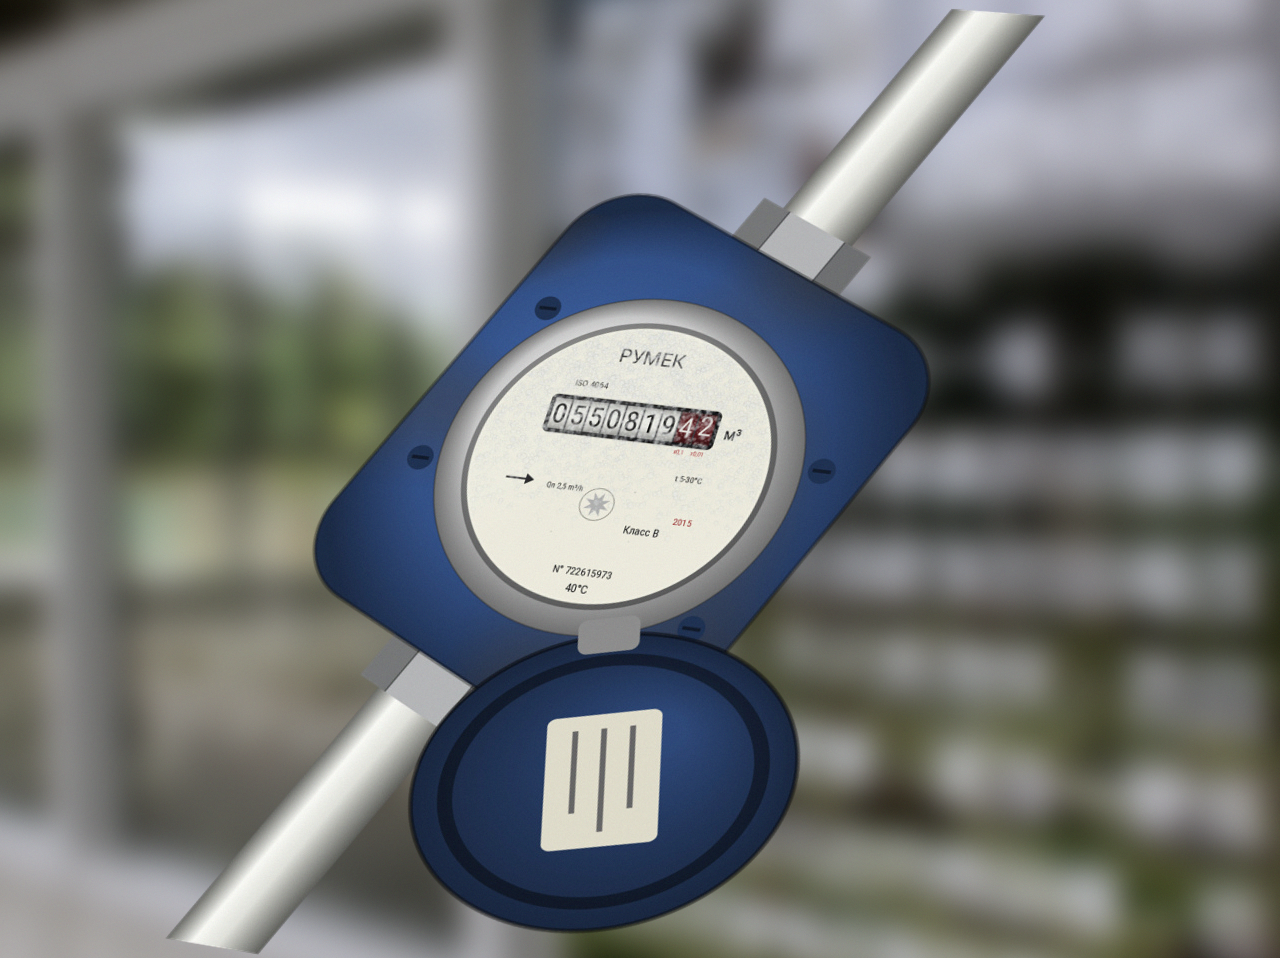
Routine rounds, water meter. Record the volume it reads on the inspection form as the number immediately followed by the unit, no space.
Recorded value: 550819.42m³
